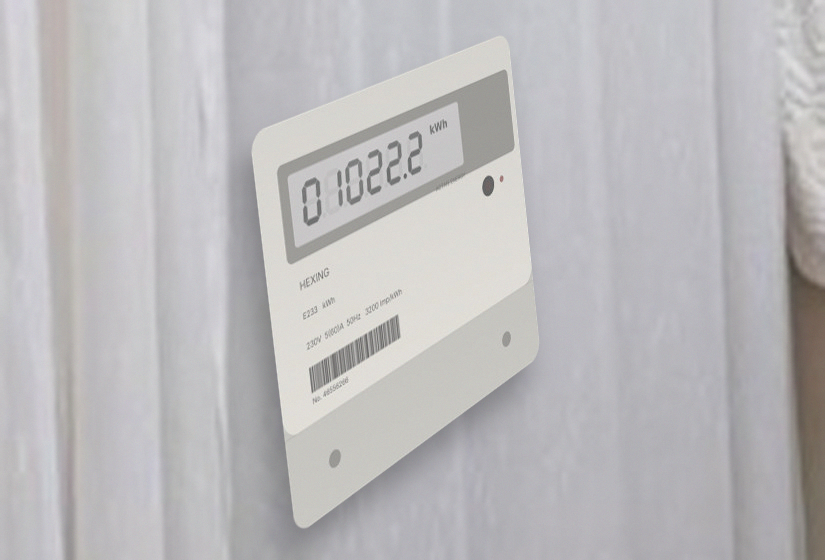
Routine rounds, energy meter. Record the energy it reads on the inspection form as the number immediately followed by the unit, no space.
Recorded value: 1022.2kWh
